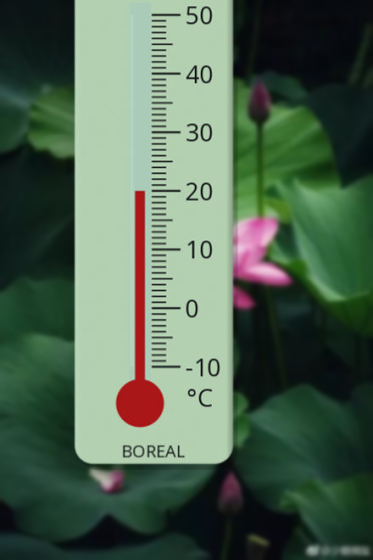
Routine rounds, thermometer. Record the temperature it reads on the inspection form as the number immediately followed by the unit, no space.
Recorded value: 20°C
